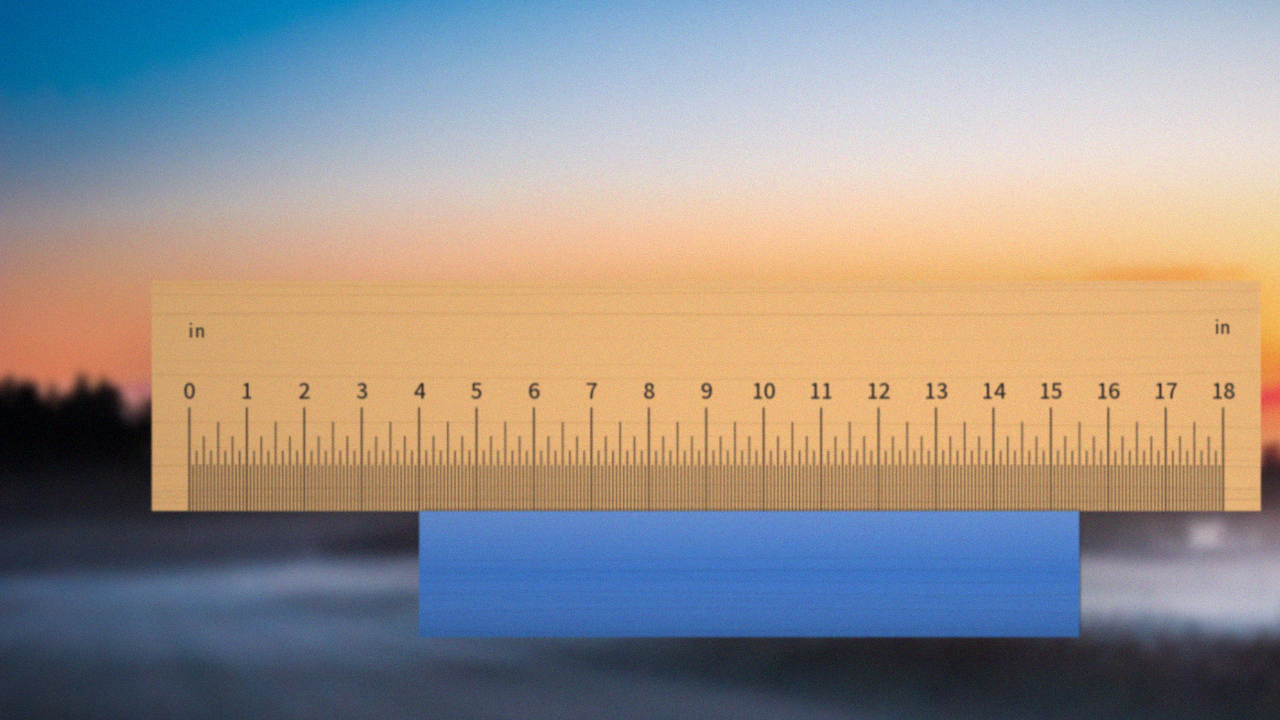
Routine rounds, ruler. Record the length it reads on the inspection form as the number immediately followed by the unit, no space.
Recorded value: 11.5in
